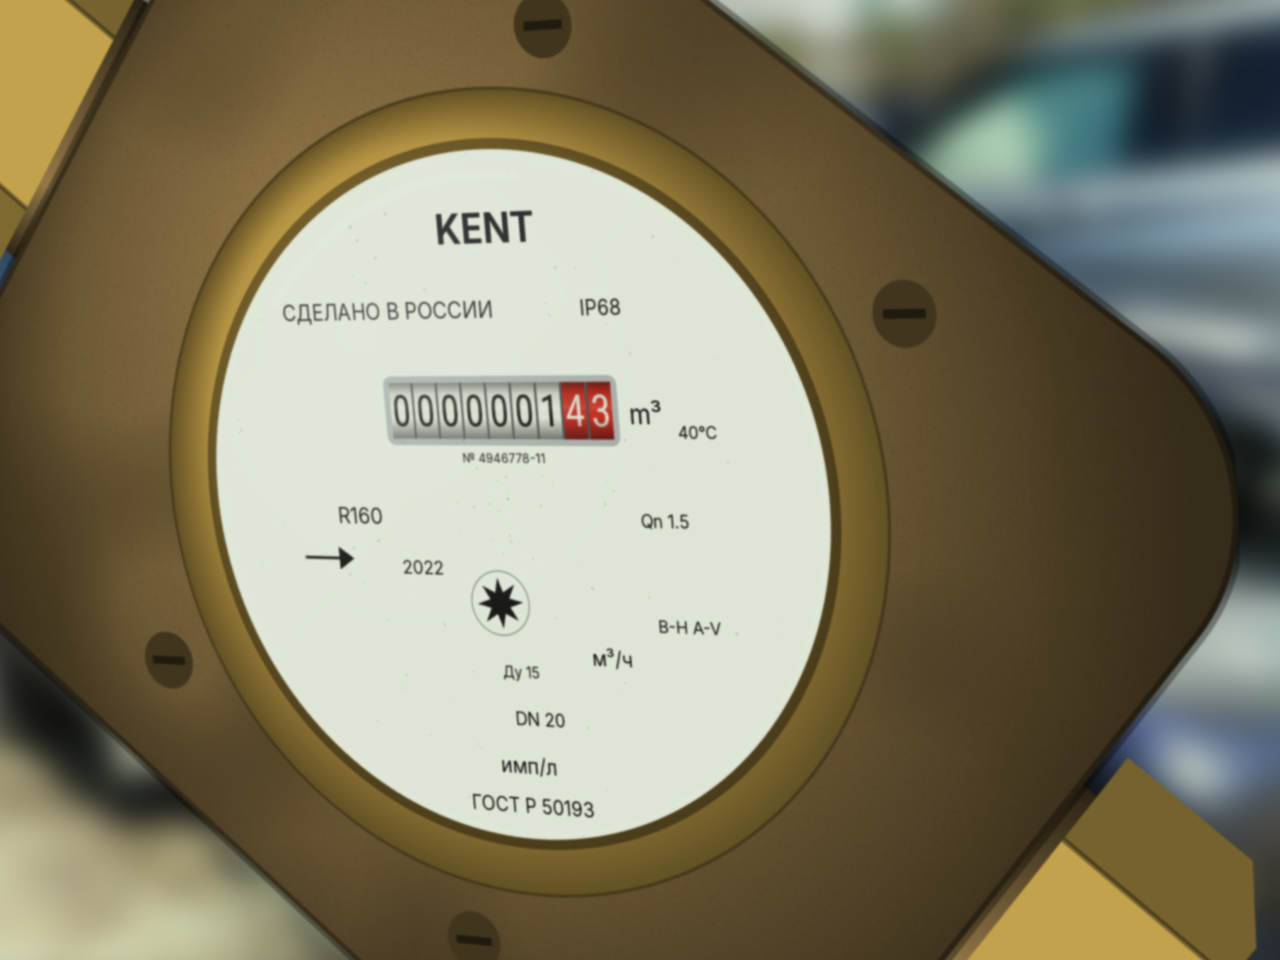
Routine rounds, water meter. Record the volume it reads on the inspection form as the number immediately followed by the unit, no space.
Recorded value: 1.43m³
